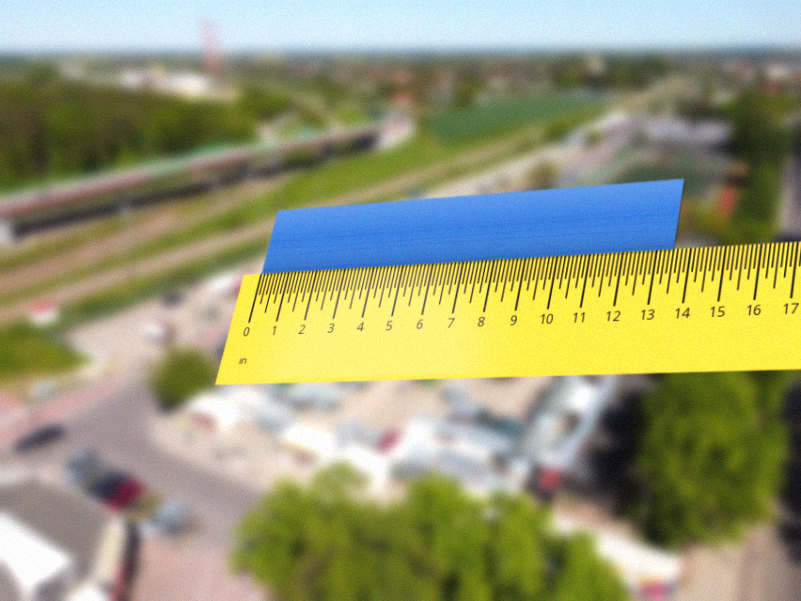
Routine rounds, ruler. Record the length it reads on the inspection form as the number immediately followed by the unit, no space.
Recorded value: 13.5in
